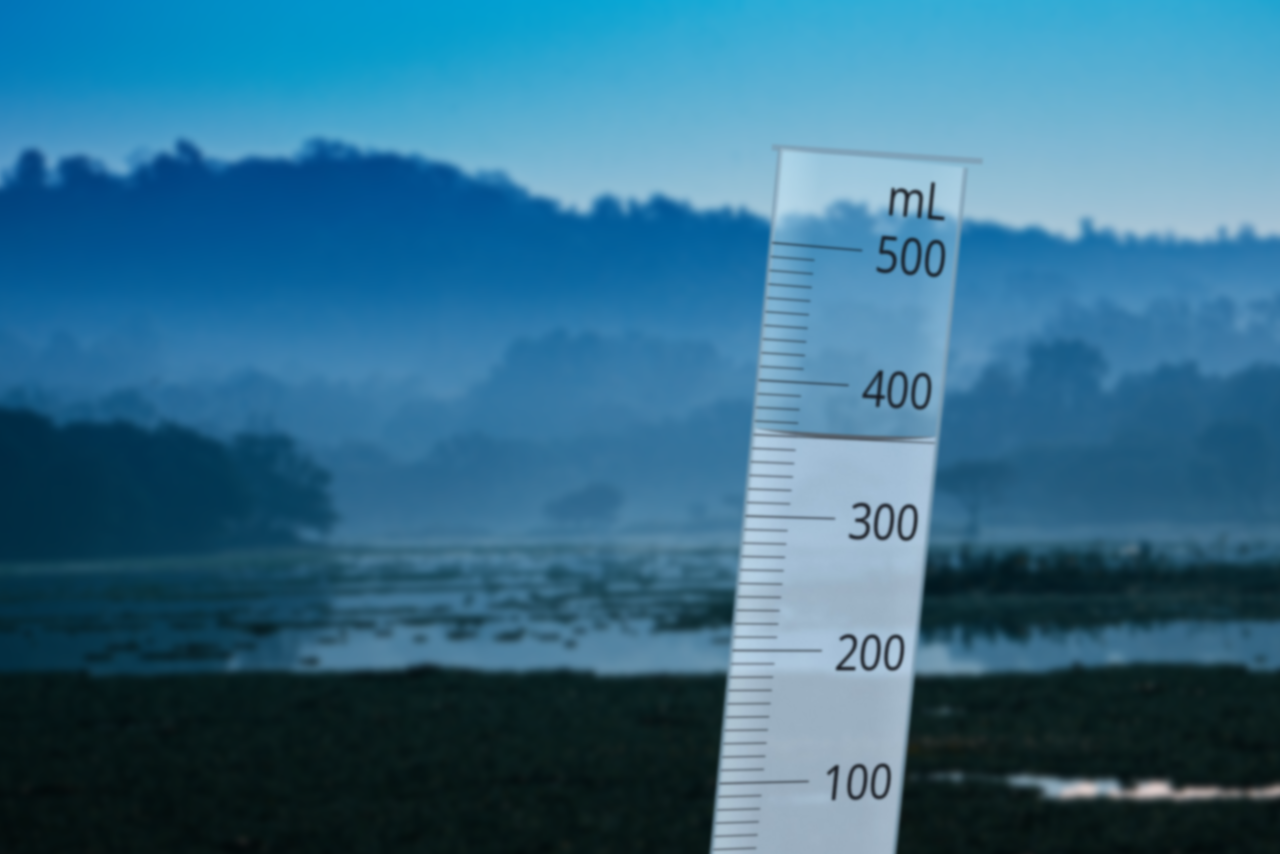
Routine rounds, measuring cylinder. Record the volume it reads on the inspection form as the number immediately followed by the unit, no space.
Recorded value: 360mL
